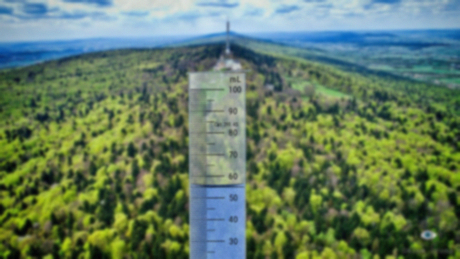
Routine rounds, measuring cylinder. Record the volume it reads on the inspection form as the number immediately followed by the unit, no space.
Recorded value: 55mL
